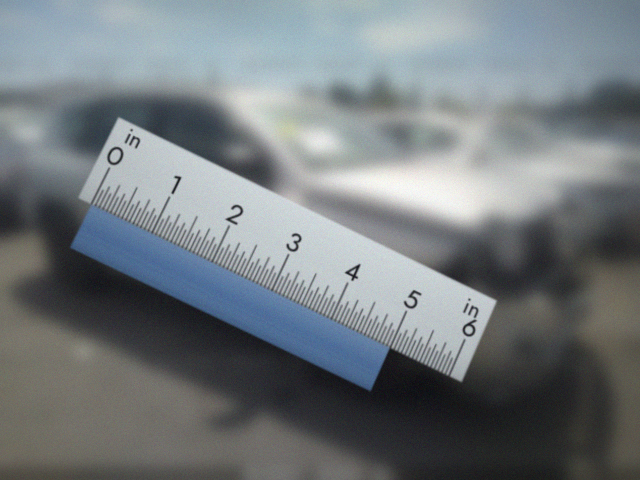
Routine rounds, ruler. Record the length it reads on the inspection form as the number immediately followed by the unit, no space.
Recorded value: 5in
